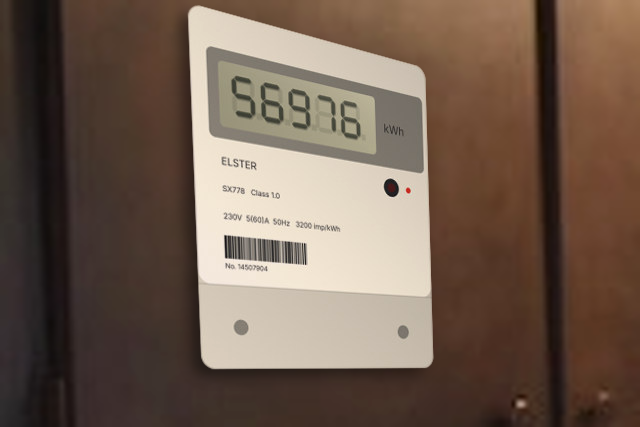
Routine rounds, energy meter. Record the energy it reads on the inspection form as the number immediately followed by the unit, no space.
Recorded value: 56976kWh
